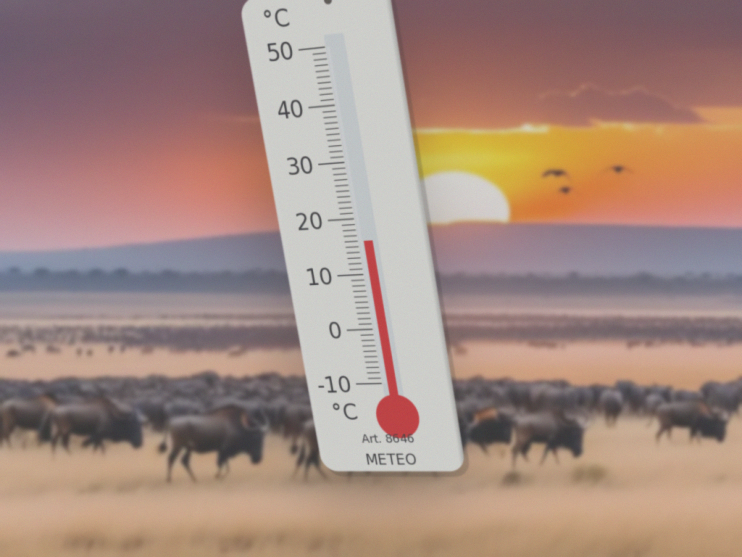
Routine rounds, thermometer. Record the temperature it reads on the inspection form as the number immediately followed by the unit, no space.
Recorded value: 16°C
